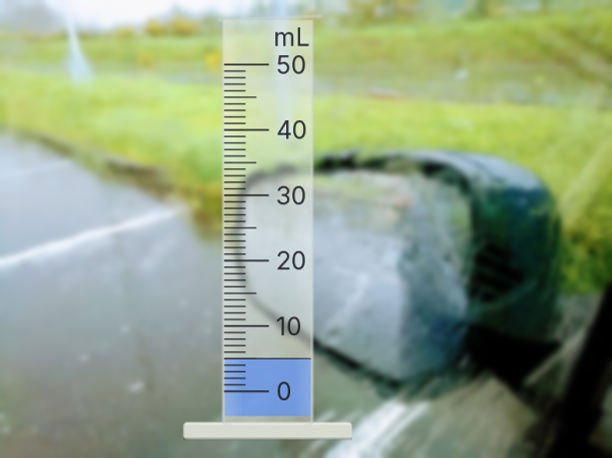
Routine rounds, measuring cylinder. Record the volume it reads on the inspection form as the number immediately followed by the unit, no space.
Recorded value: 5mL
